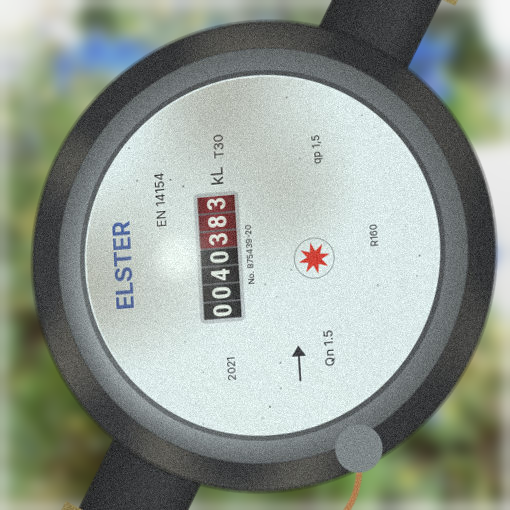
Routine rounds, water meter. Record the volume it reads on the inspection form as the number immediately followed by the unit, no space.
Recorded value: 40.383kL
